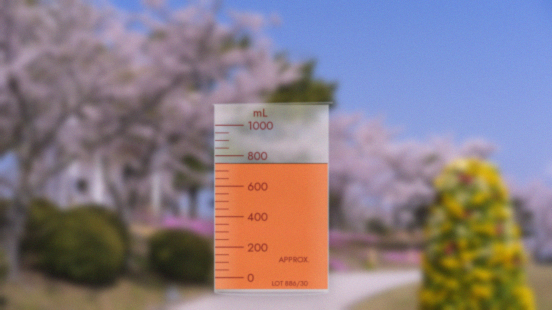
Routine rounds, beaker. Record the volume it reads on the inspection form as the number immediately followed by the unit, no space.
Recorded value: 750mL
